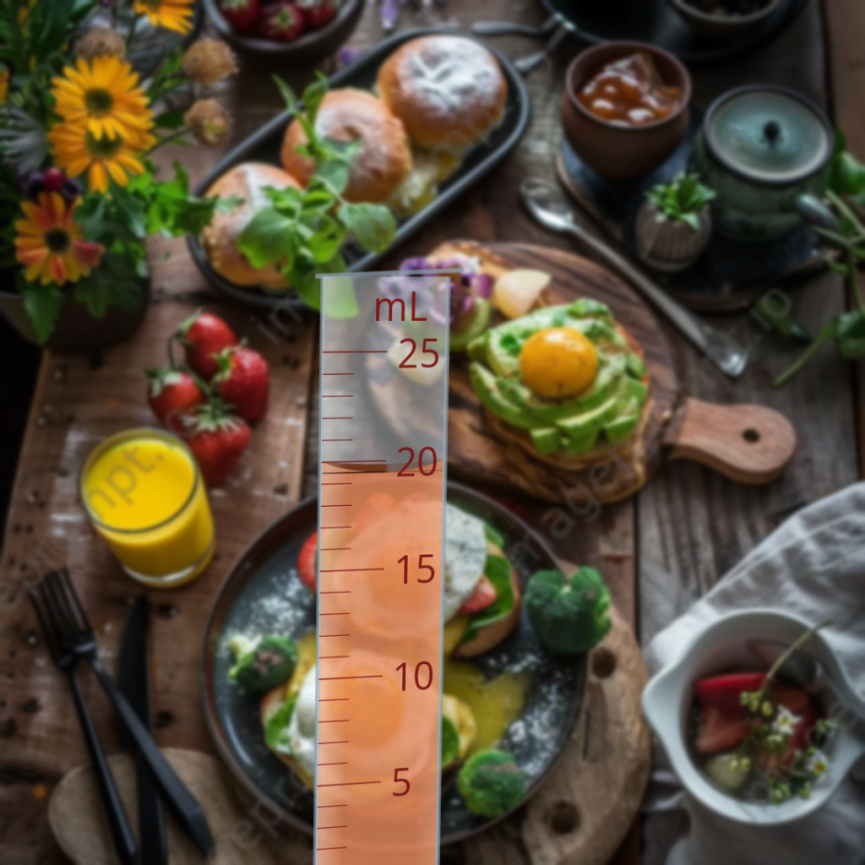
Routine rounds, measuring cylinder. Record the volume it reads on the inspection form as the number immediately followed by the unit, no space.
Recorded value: 19.5mL
